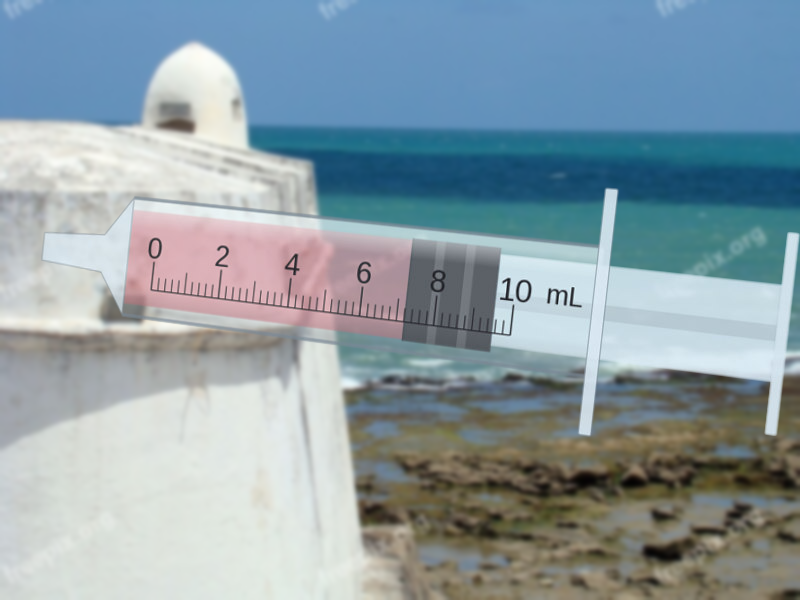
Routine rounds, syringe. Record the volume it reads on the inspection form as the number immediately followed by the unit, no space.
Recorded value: 7.2mL
